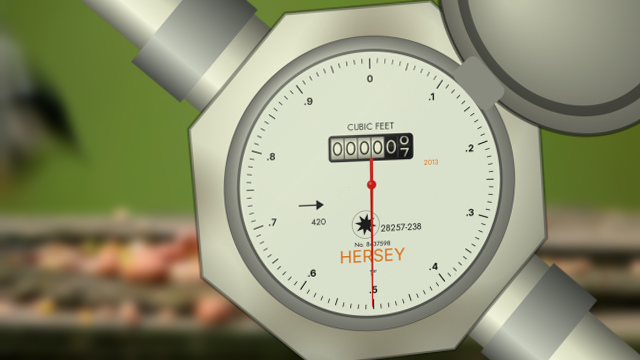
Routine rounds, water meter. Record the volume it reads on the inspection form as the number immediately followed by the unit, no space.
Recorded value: 6.50ft³
